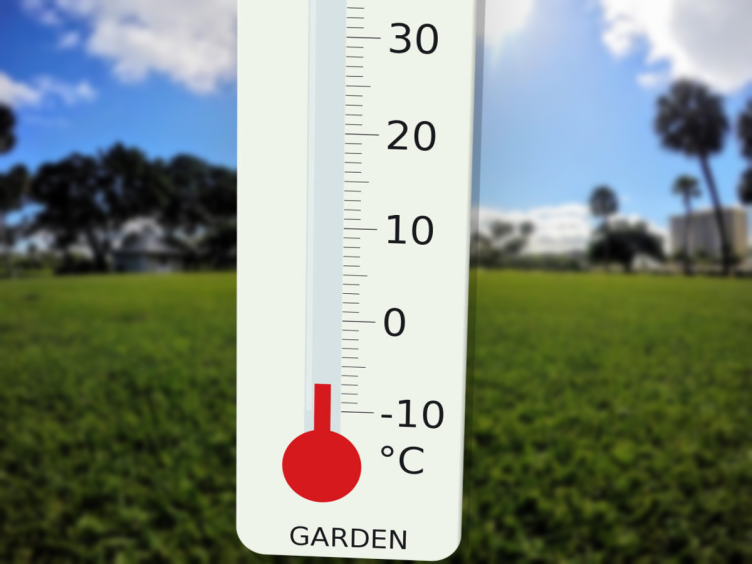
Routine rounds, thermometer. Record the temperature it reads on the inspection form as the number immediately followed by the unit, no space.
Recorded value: -7°C
